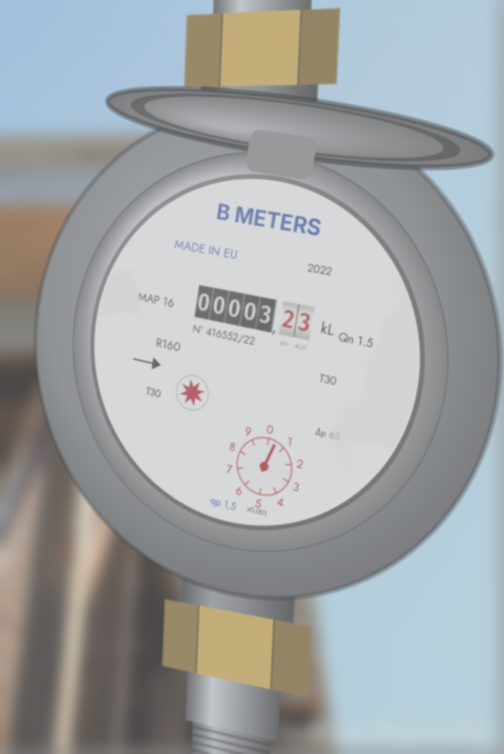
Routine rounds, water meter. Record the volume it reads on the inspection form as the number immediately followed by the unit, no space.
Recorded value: 3.230kL
